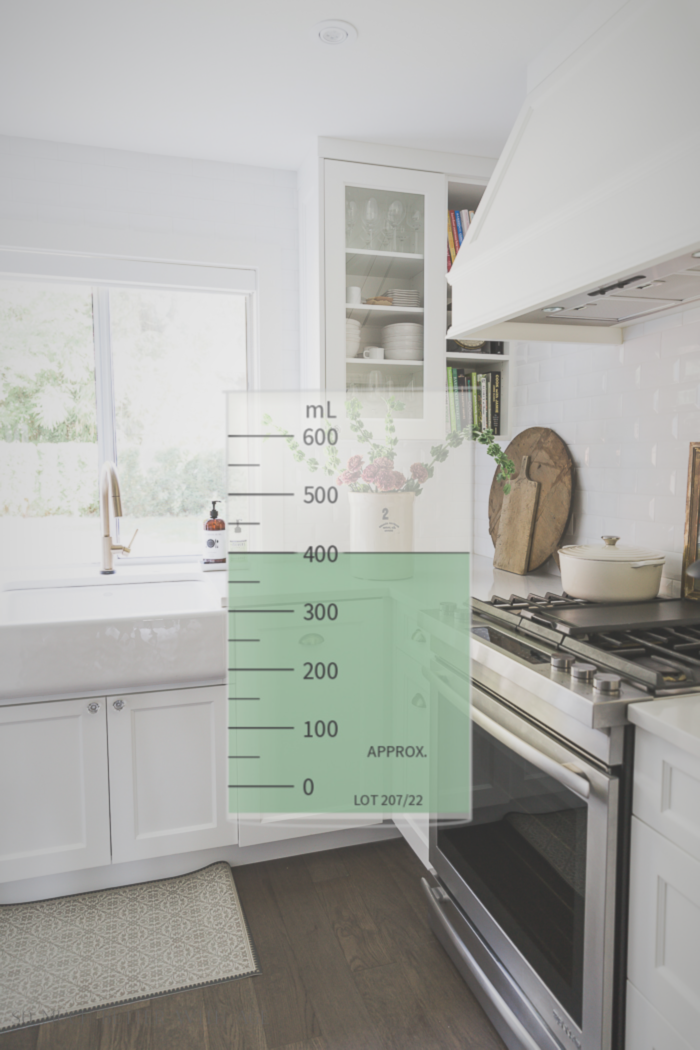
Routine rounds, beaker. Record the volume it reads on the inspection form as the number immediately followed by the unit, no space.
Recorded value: 400mL
